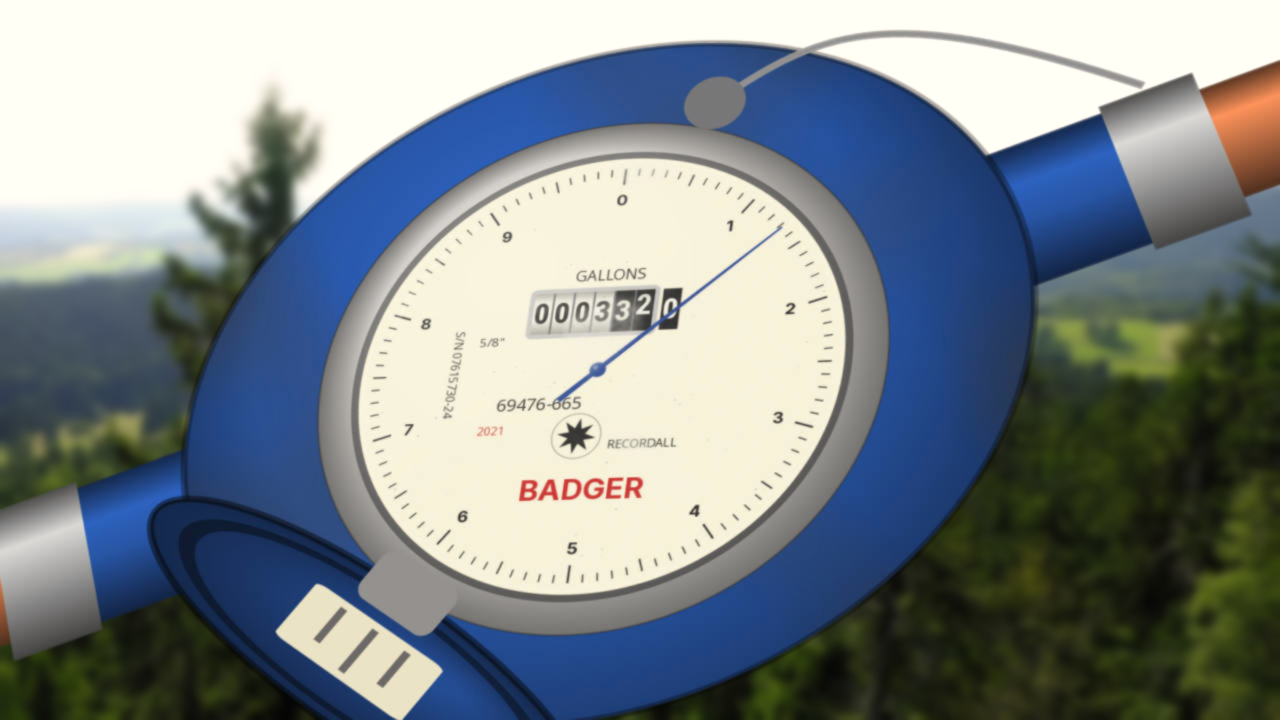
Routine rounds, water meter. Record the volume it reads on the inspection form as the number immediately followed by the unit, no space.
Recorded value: 3321.3gal
